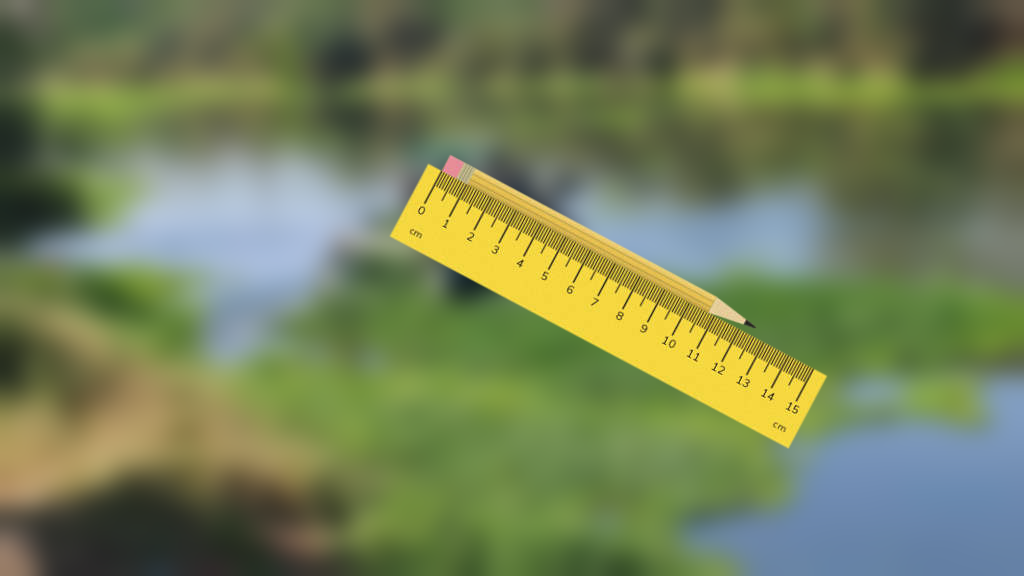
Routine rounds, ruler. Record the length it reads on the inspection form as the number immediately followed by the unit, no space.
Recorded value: 12.5cm
